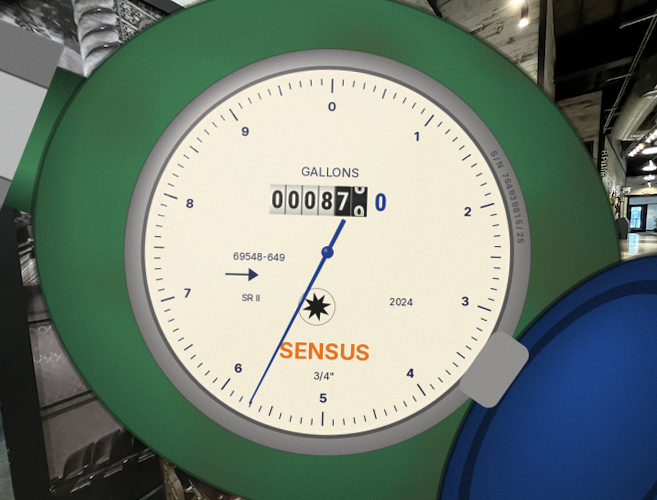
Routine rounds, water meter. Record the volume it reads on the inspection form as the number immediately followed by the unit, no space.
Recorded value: 8785.7gal
